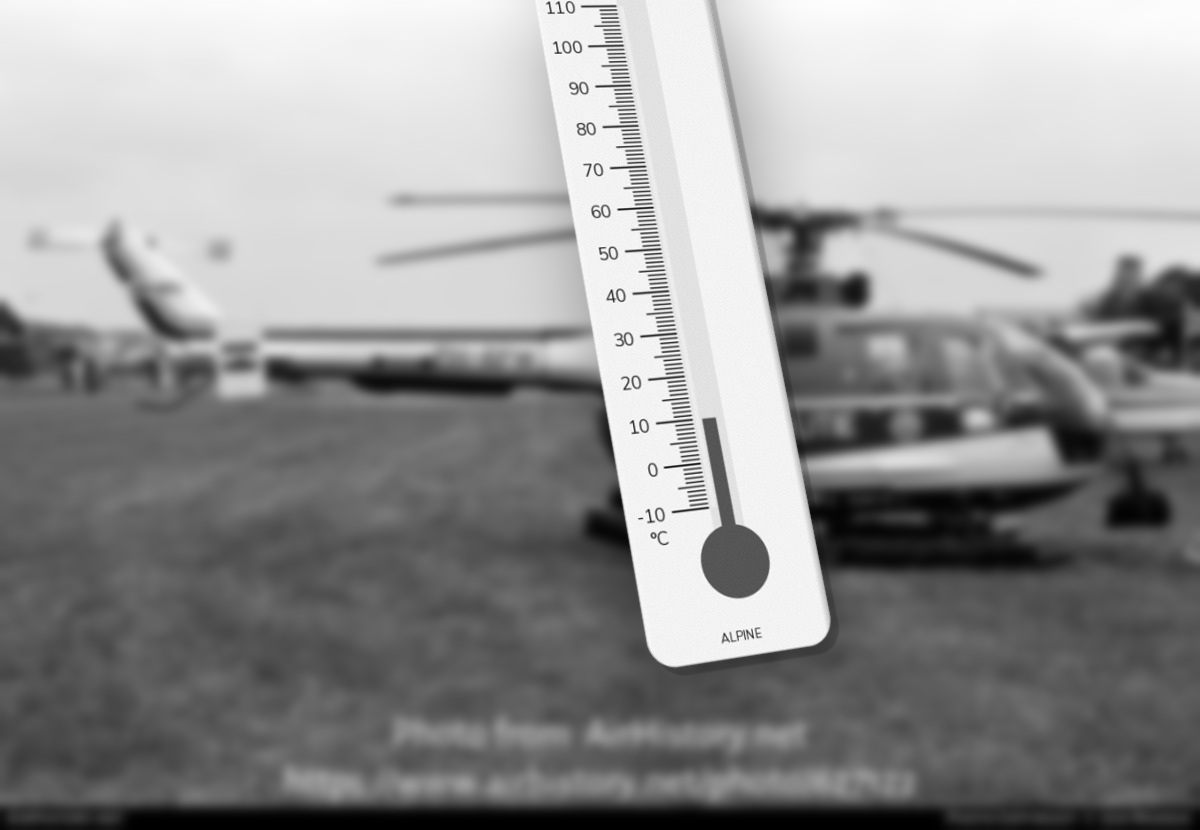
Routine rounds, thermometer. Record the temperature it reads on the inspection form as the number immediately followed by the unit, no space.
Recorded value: 10°C
